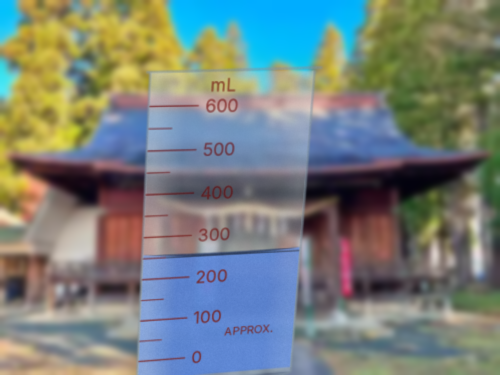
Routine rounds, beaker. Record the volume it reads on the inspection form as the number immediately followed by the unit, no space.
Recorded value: 250mL
